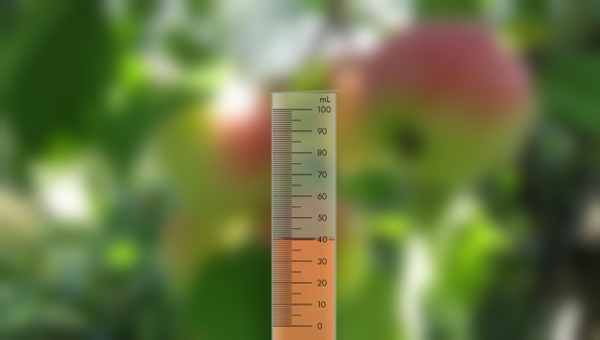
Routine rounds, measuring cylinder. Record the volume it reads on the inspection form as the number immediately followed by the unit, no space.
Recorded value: 40mL
